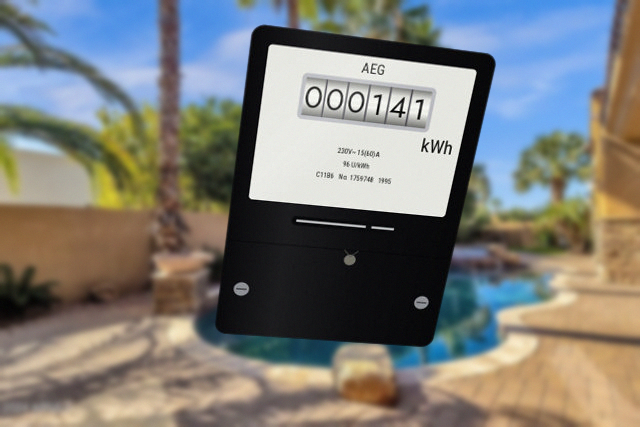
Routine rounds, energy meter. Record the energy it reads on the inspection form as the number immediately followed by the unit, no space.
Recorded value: 141kWh
